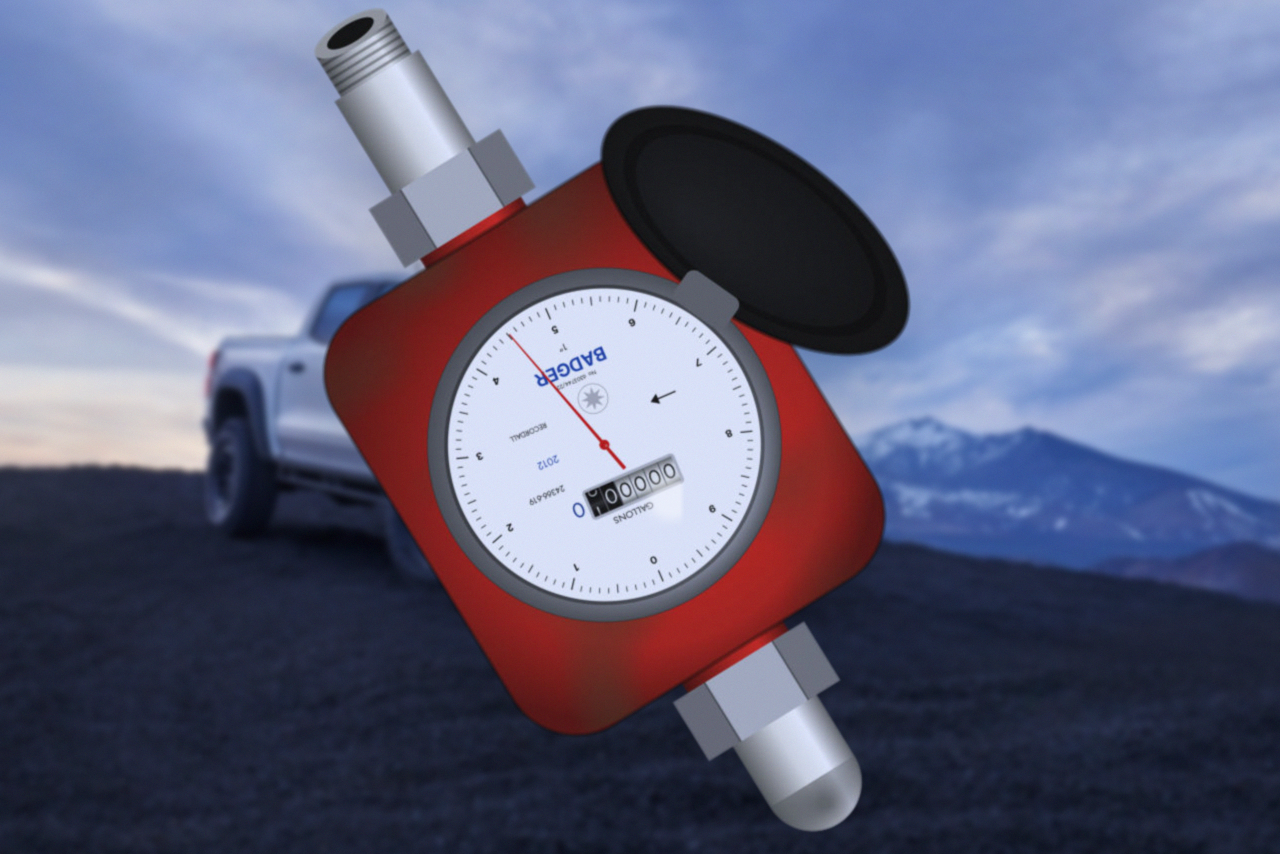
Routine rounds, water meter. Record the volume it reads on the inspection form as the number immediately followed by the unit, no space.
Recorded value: 14.5gal
